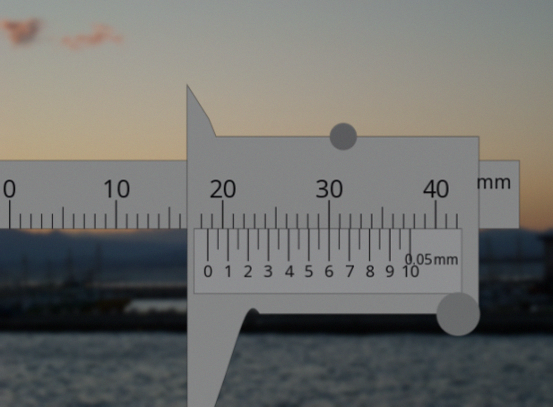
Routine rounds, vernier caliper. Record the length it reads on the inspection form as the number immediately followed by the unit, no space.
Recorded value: 18.6mm
